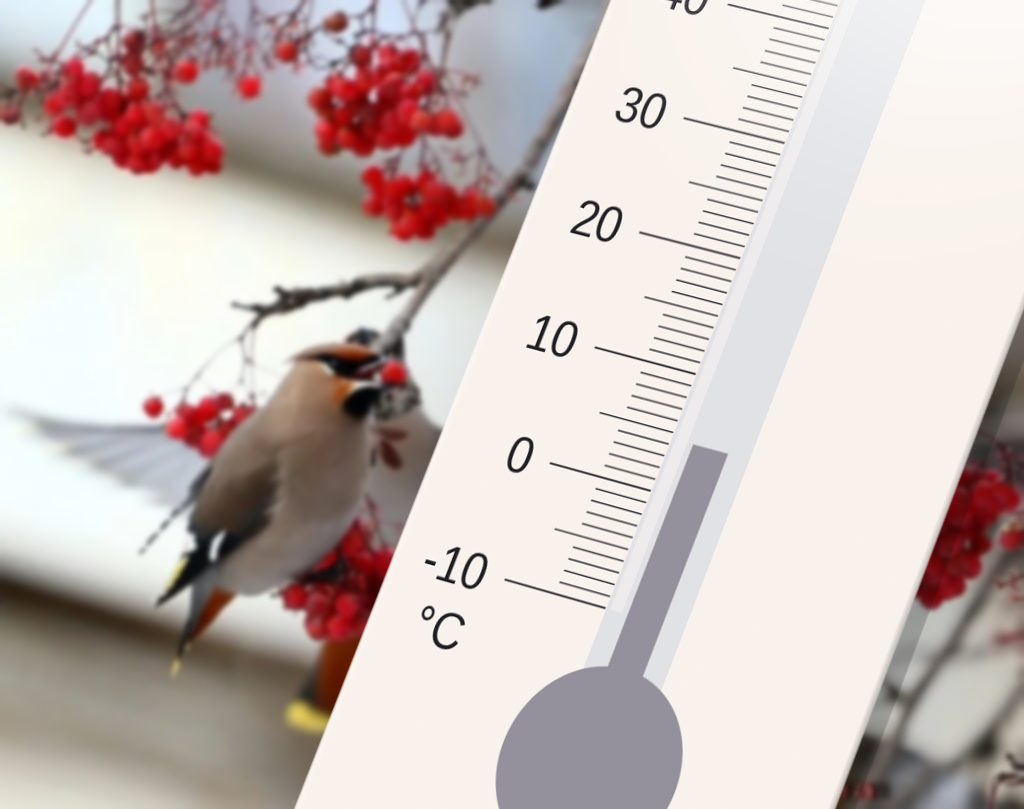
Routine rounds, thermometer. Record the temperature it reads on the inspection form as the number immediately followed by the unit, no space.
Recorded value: 4.5°C
